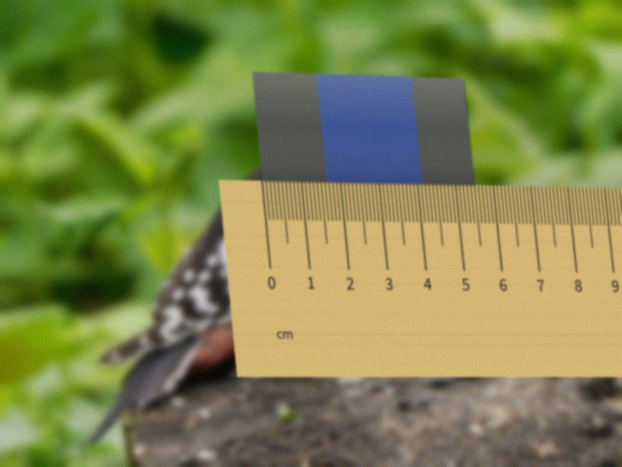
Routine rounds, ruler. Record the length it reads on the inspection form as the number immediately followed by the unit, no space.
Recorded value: 5.5cm
